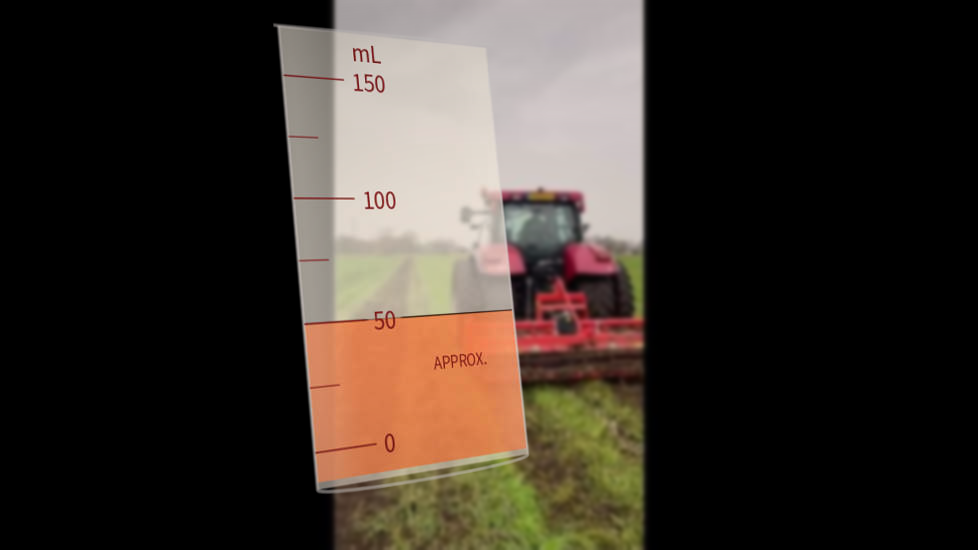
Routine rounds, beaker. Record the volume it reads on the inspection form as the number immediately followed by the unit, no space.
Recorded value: 50mL
